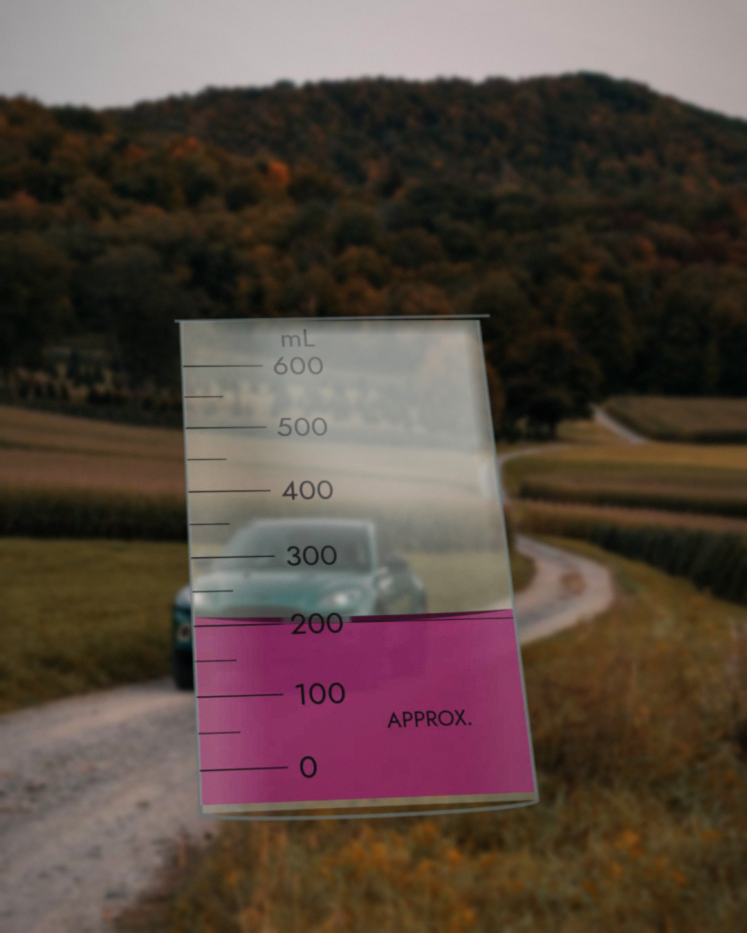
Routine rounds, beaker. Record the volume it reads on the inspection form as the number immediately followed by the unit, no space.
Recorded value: 200mL
